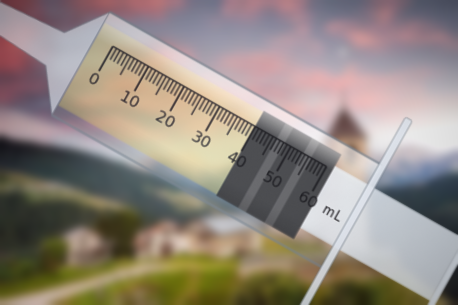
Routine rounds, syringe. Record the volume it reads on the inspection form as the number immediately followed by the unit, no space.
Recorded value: 40mL
